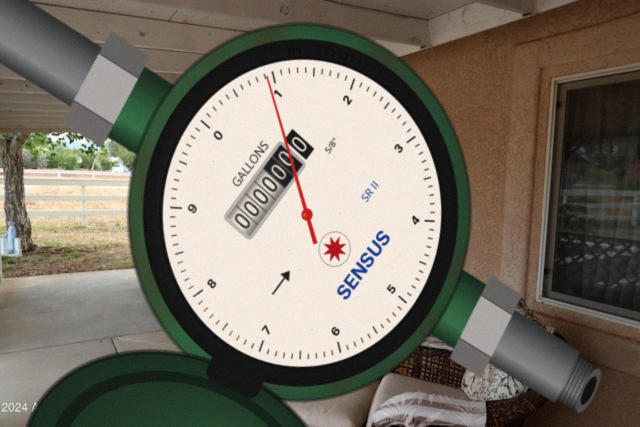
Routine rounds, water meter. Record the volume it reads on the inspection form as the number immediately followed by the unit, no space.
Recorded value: 0.9gal
